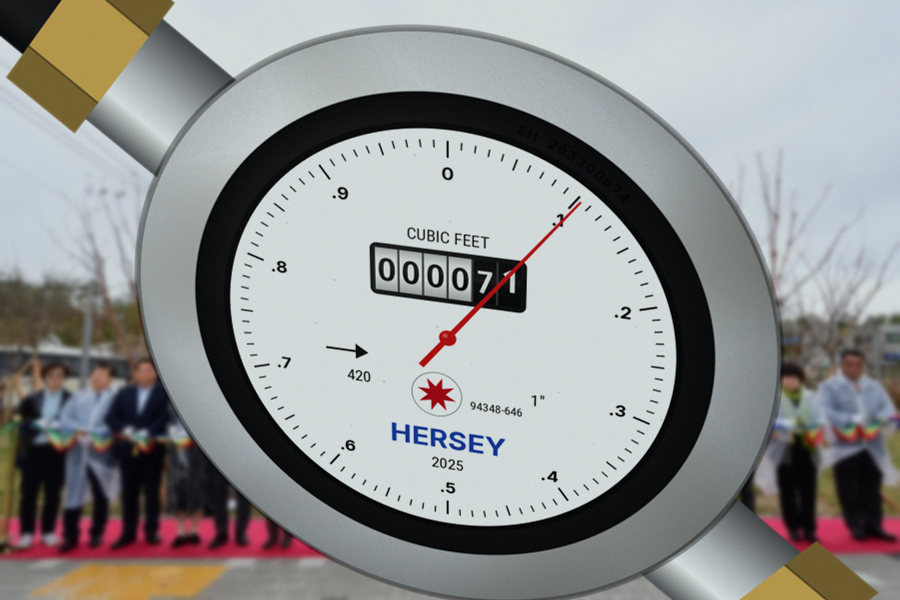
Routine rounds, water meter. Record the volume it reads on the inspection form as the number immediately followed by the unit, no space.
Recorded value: 71.10ft³
